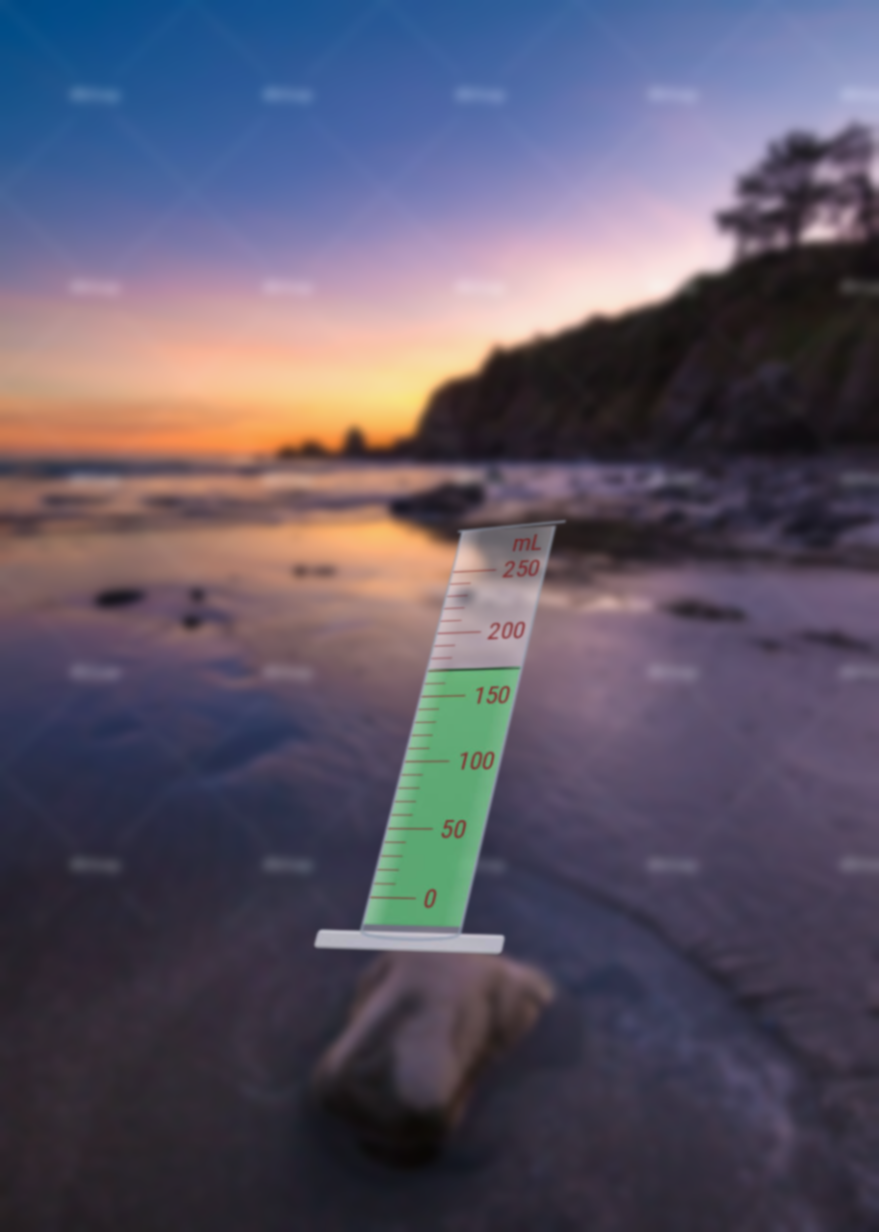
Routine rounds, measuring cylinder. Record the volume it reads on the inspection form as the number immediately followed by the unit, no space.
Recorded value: 170mL
